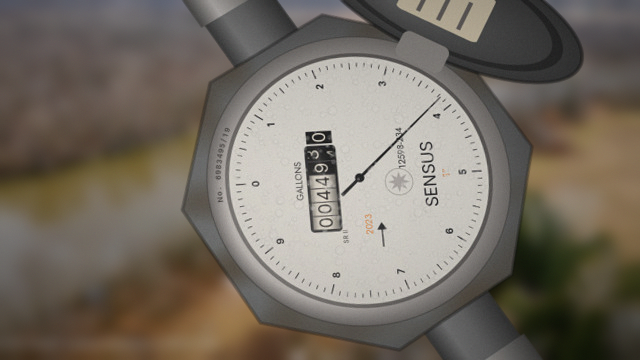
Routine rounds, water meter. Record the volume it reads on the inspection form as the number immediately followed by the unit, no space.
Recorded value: 44933.8gal
